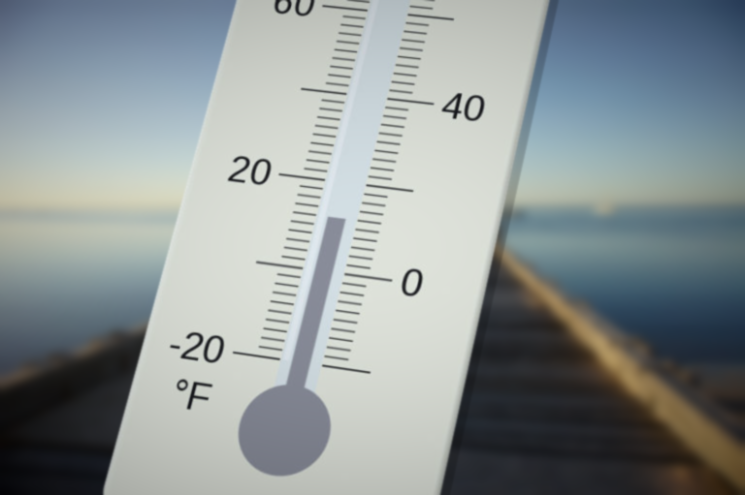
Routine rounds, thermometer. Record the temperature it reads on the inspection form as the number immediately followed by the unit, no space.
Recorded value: 12°F
